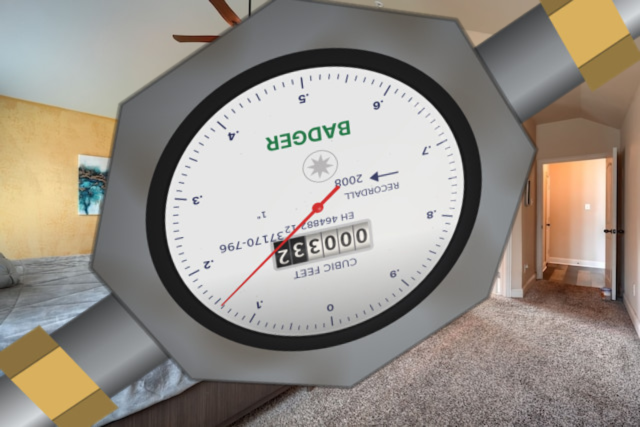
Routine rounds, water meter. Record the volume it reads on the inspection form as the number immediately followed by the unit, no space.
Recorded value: 332.14ft³
